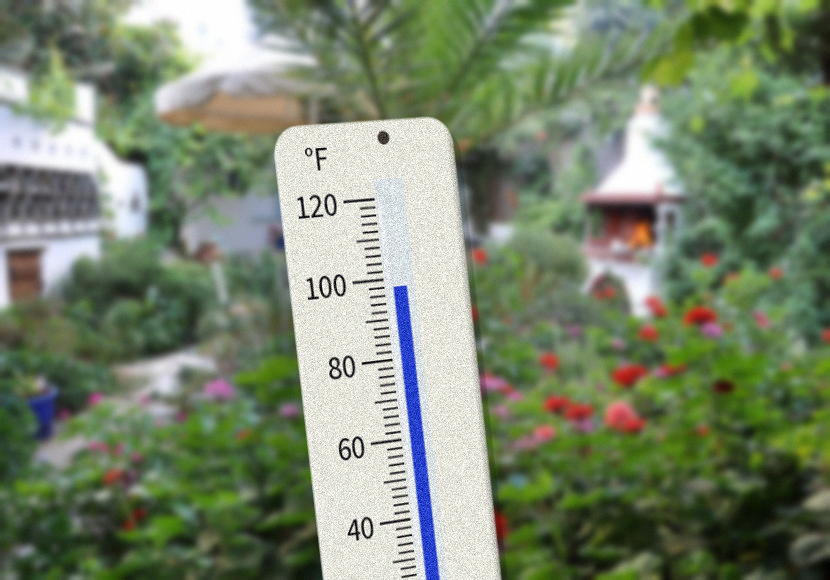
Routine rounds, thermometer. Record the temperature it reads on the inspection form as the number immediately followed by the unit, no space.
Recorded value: 98°F
